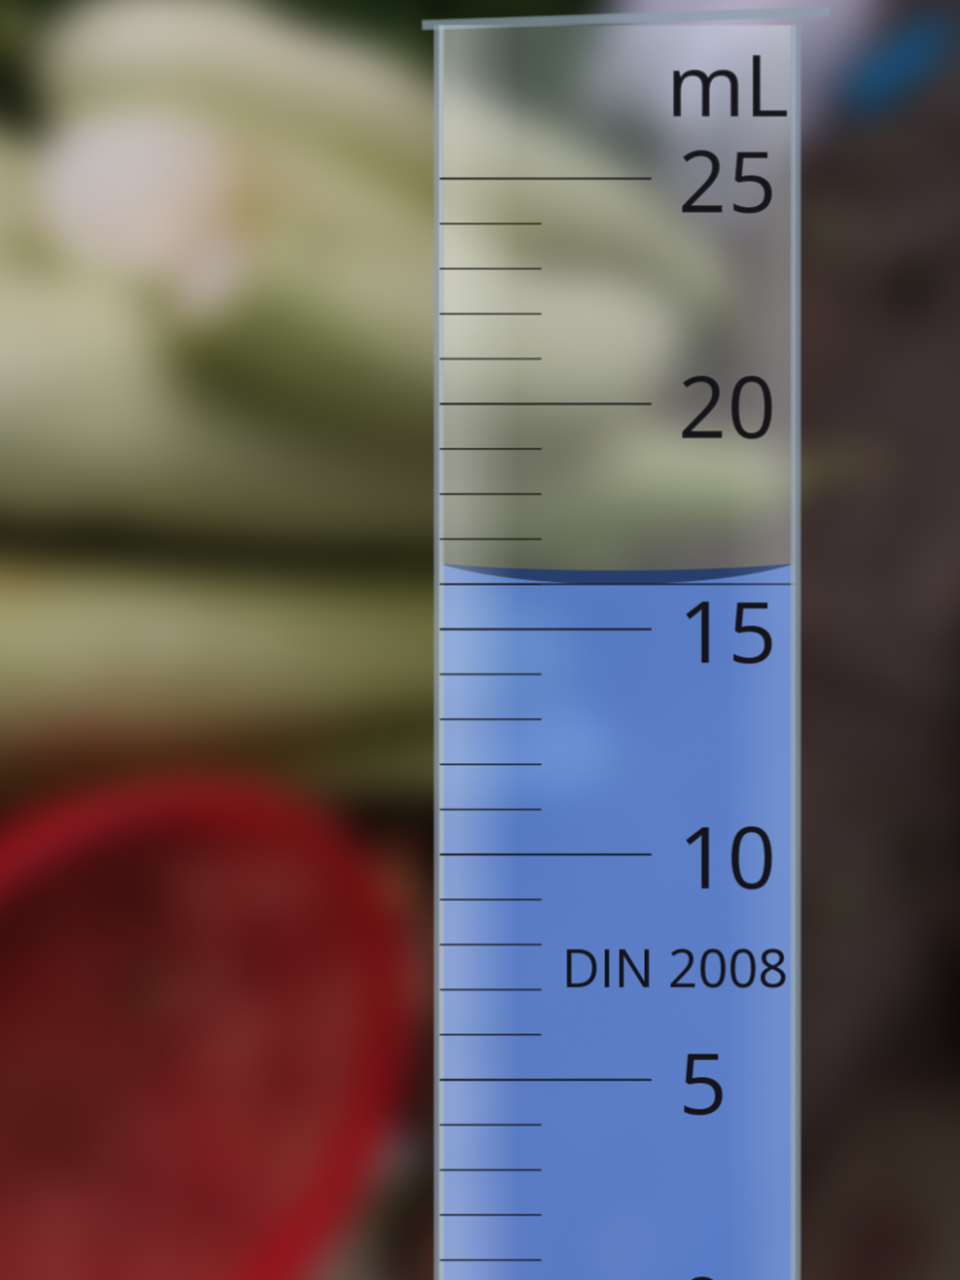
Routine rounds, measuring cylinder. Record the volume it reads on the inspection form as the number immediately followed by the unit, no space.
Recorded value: 16mL
